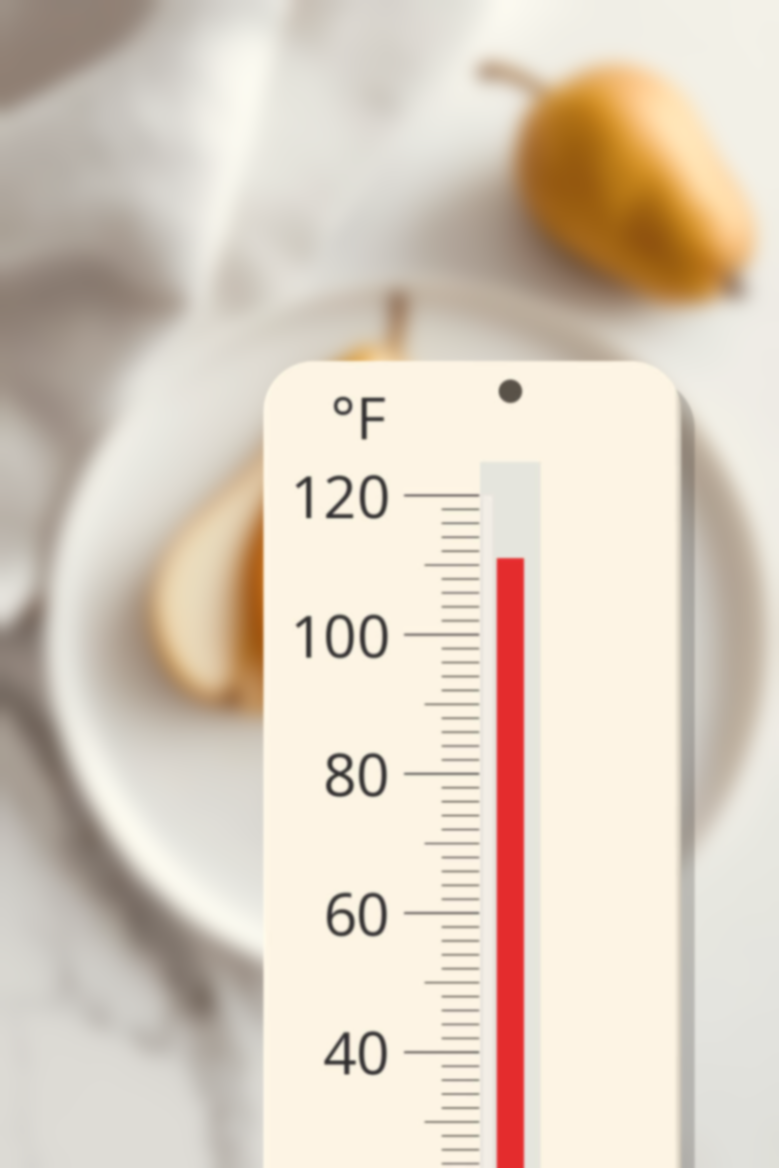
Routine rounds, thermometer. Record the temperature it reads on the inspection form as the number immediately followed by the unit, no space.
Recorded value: 111°F
